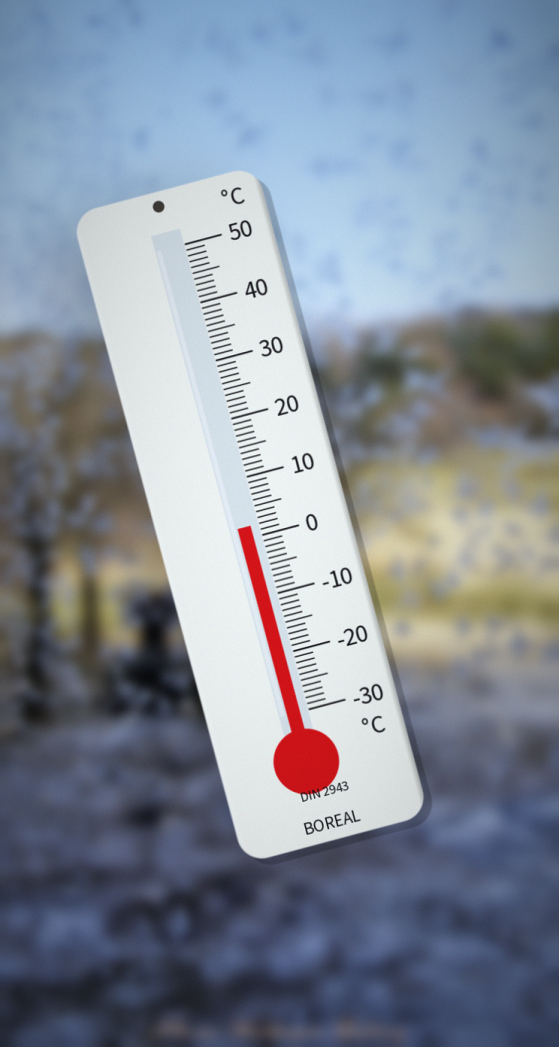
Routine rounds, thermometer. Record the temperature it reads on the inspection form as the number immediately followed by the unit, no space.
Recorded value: 2°C
